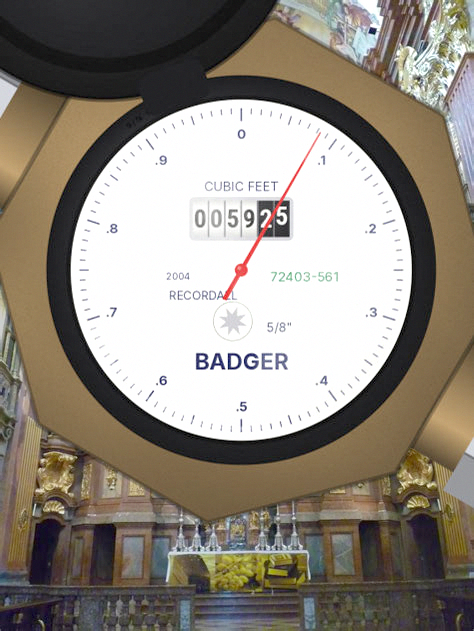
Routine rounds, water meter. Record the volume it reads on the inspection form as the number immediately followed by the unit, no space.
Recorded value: 5925.08ft³
